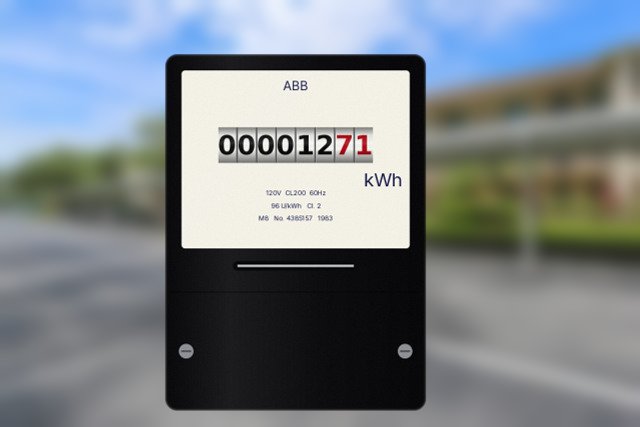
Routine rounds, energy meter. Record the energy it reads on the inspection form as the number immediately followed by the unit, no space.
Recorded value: 12.71kWh
